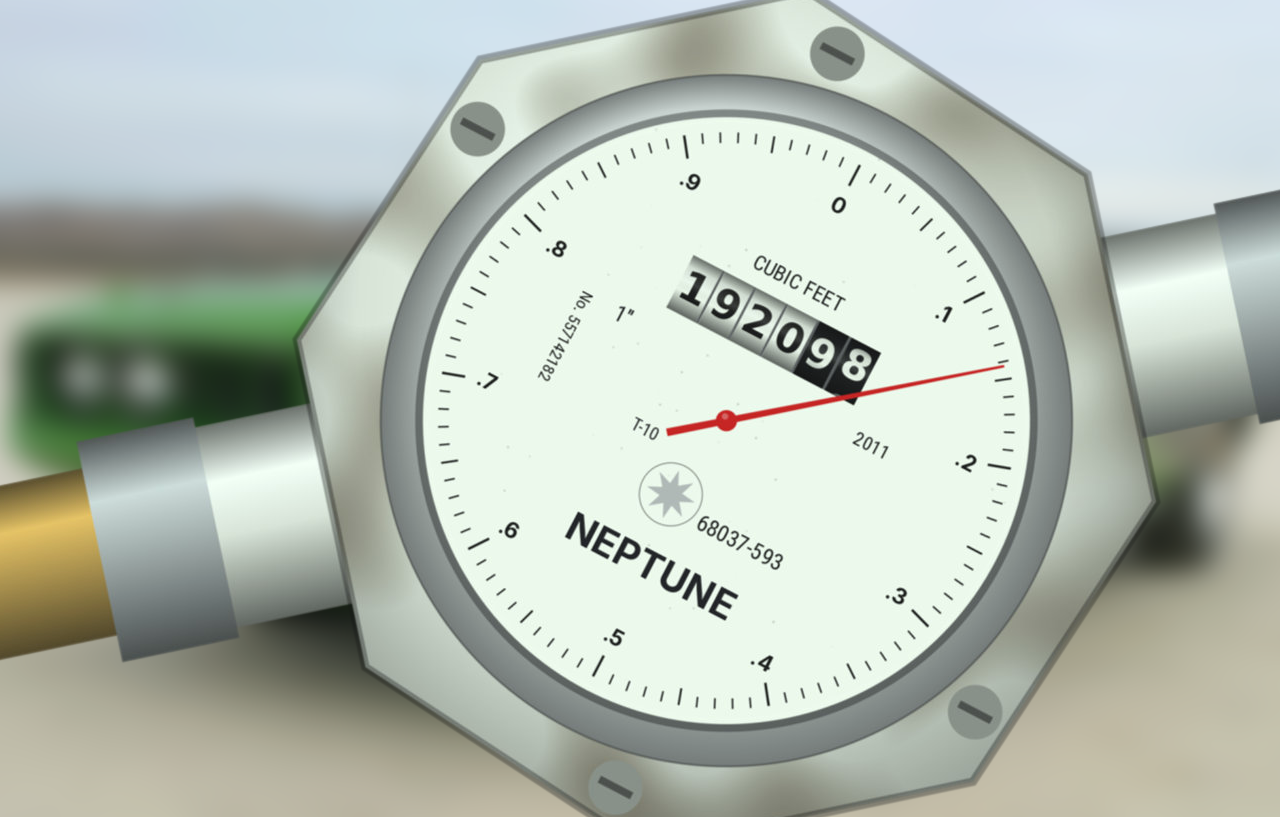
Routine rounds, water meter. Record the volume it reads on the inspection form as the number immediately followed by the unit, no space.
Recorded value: 192098.14ft³
